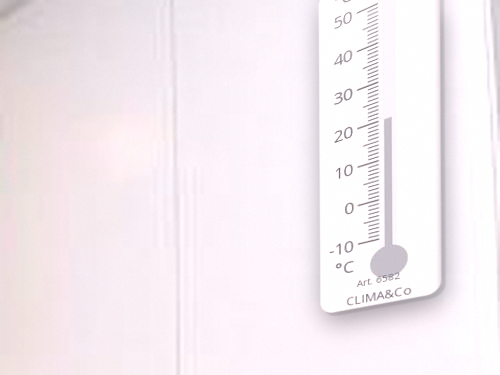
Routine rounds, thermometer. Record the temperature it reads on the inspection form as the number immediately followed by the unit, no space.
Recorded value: 20°C
